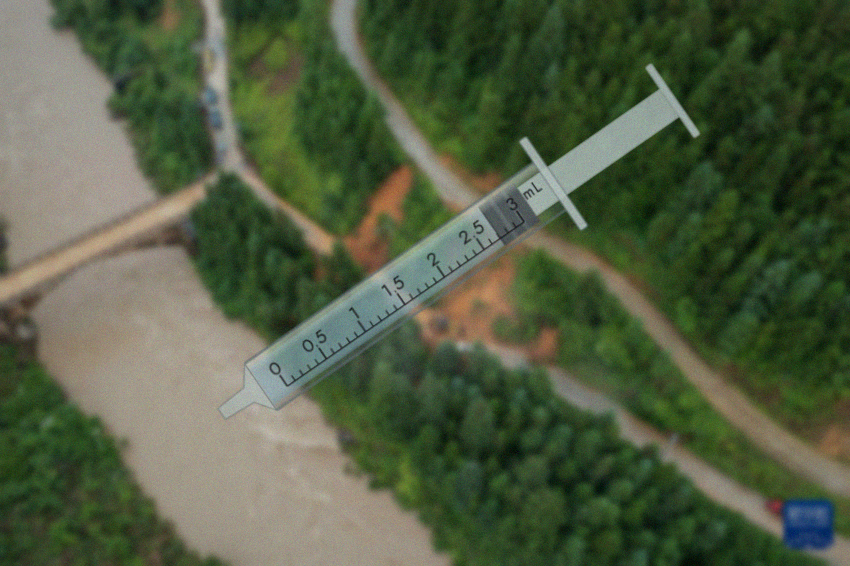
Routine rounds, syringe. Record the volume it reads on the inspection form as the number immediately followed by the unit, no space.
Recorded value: 2.7mL
